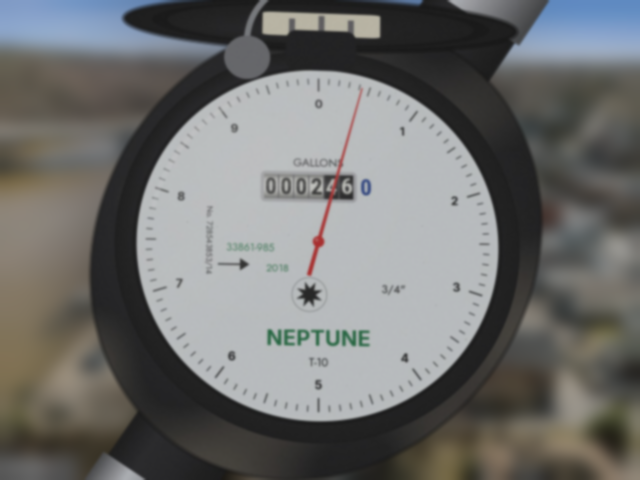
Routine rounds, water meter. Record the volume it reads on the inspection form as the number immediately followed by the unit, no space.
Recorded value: 2460.4gal
